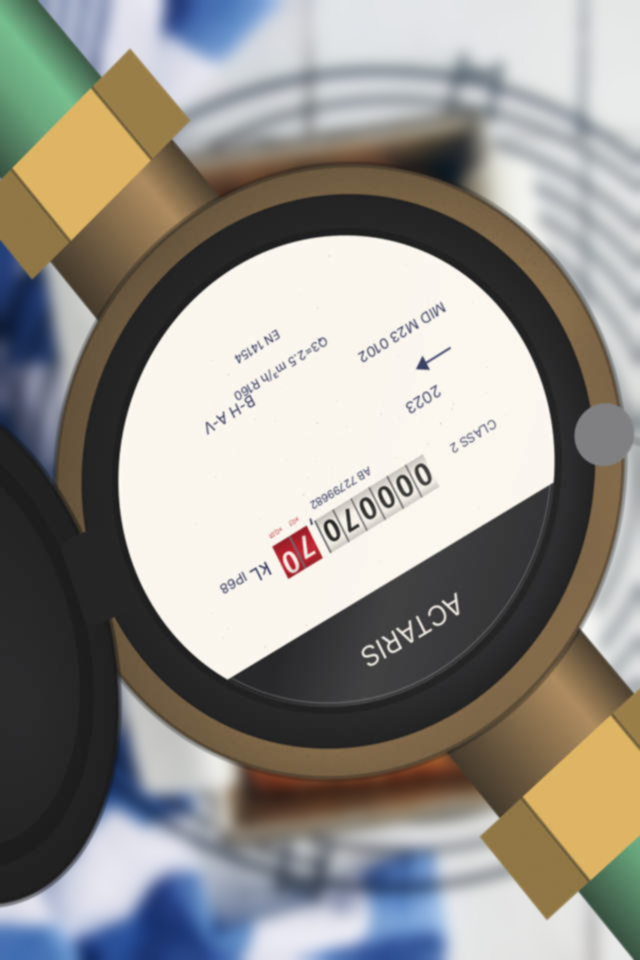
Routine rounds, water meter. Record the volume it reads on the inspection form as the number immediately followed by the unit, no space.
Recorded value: 70.70kL
